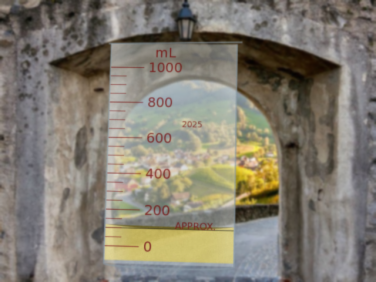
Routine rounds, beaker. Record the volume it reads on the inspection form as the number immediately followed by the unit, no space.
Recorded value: 100mL
